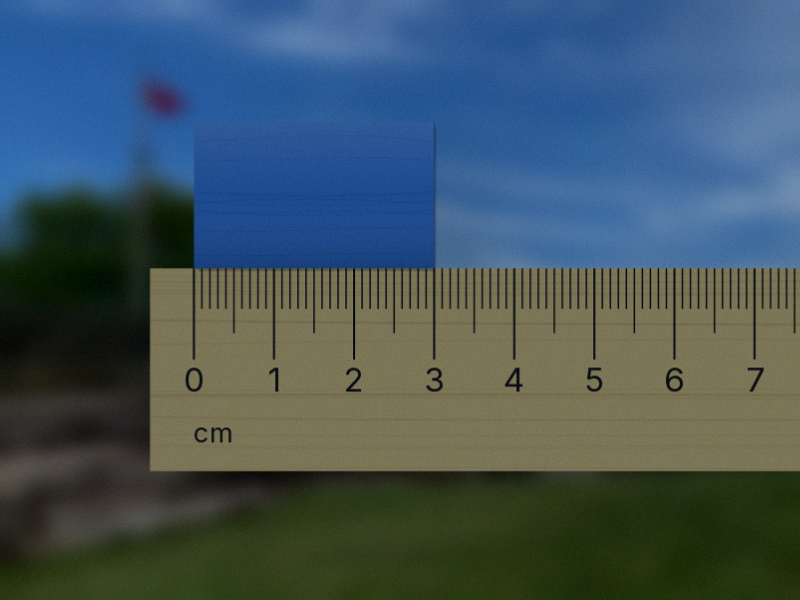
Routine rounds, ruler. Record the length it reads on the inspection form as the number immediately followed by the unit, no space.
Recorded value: 3cm
